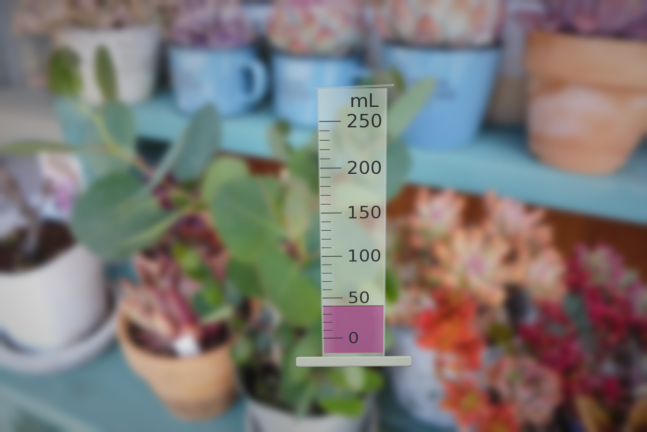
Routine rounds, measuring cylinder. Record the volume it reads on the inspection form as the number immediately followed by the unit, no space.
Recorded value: 40mL
